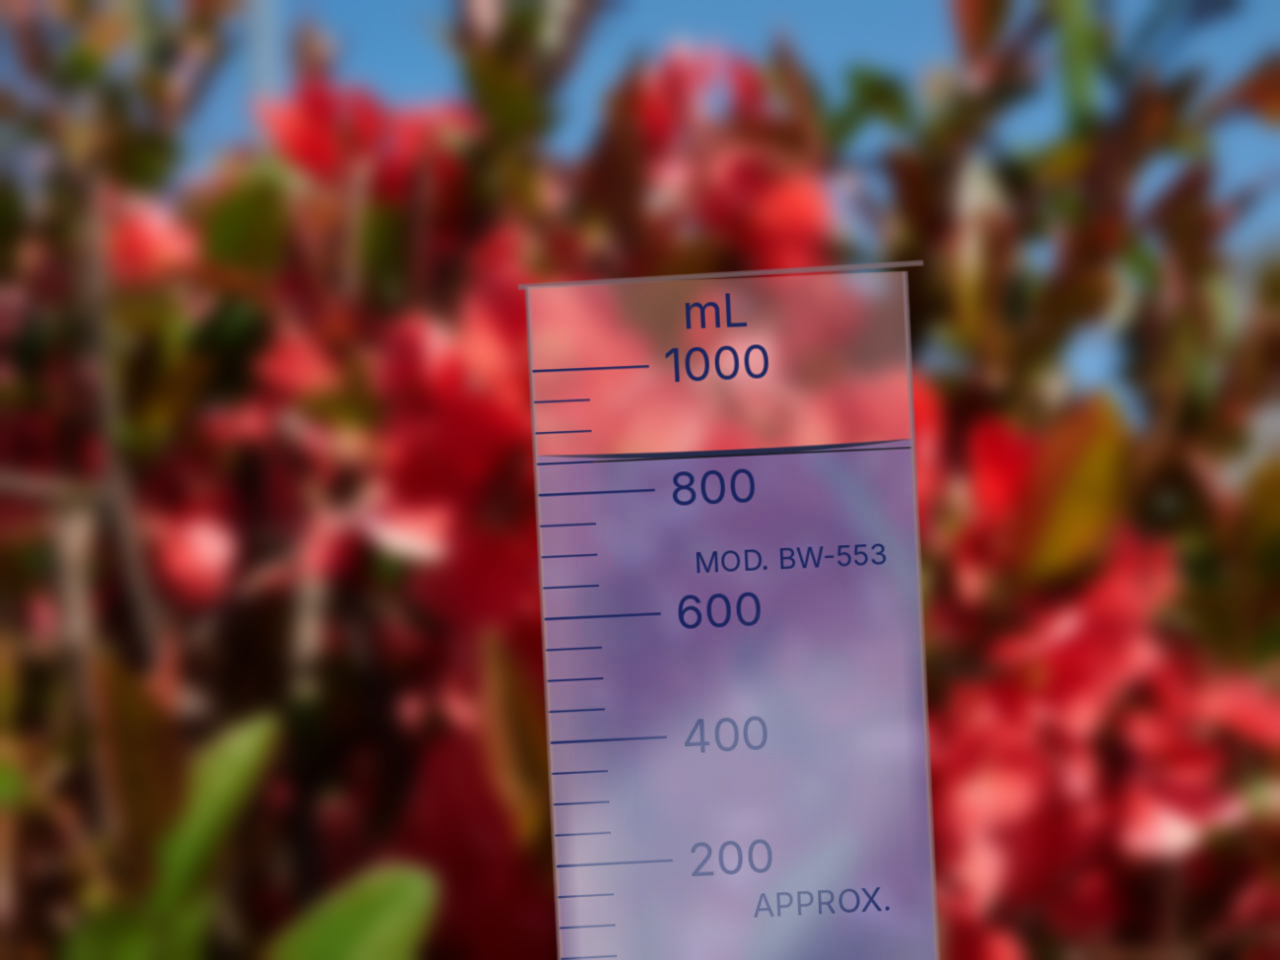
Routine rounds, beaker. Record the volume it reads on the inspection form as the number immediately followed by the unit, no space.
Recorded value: 850mL
